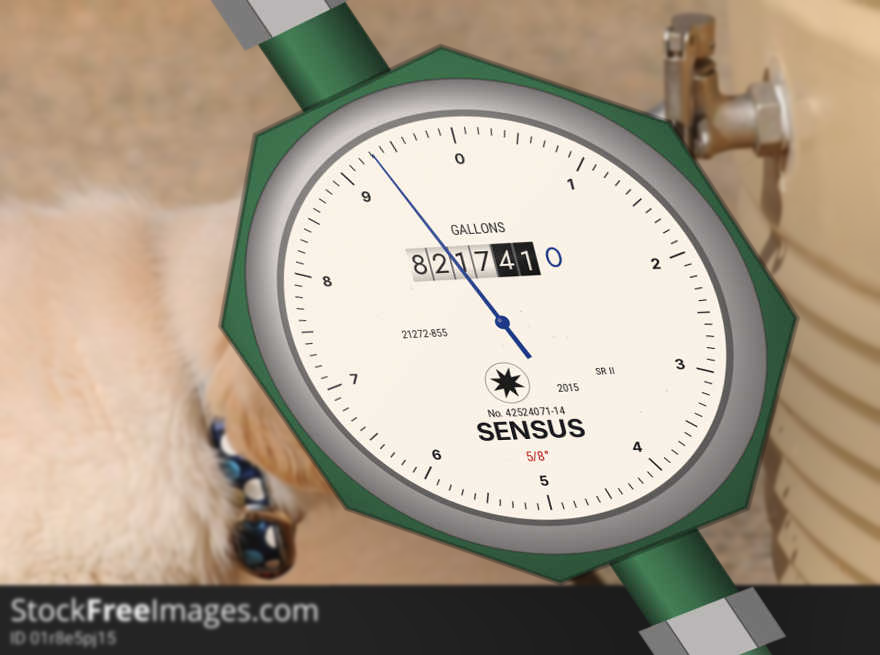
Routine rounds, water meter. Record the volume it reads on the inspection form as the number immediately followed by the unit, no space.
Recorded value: 8217409.3gal
